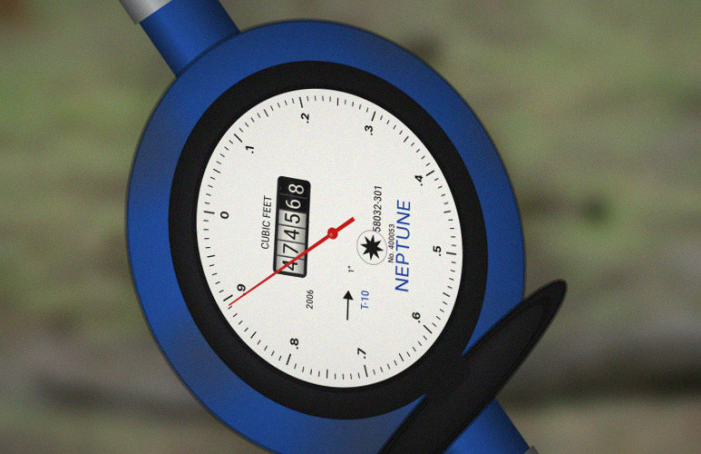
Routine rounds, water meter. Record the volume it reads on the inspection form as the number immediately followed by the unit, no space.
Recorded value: 474567.89ft³
